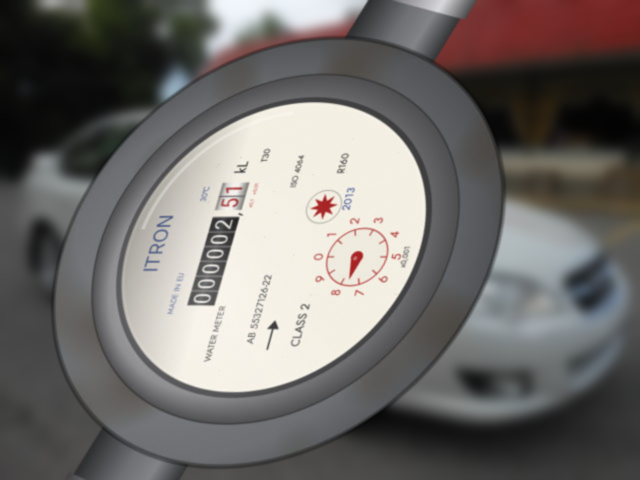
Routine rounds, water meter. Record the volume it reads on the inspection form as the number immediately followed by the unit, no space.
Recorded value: 2.517kL
